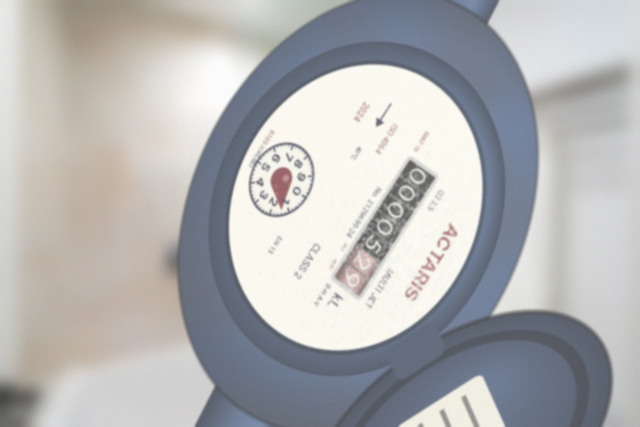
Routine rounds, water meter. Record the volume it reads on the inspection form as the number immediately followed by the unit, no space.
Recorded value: 5.291kL
